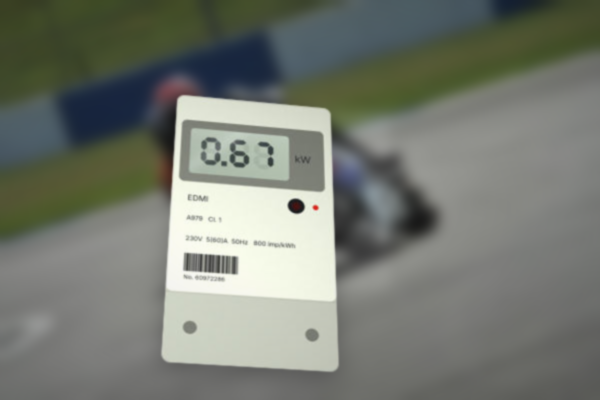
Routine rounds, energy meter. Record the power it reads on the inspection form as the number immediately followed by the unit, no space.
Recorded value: 0.67kW
